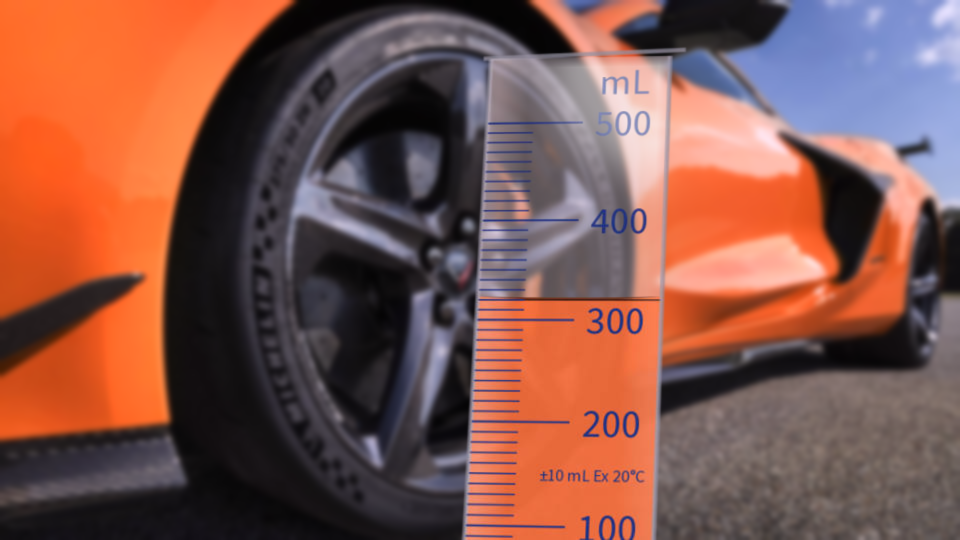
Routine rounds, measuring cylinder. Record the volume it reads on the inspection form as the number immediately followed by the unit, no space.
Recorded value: 320mL
